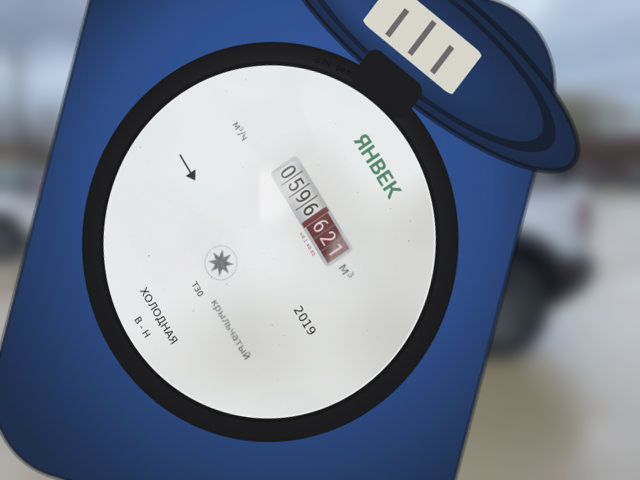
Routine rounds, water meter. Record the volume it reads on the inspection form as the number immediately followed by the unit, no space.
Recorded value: 596.621m³
